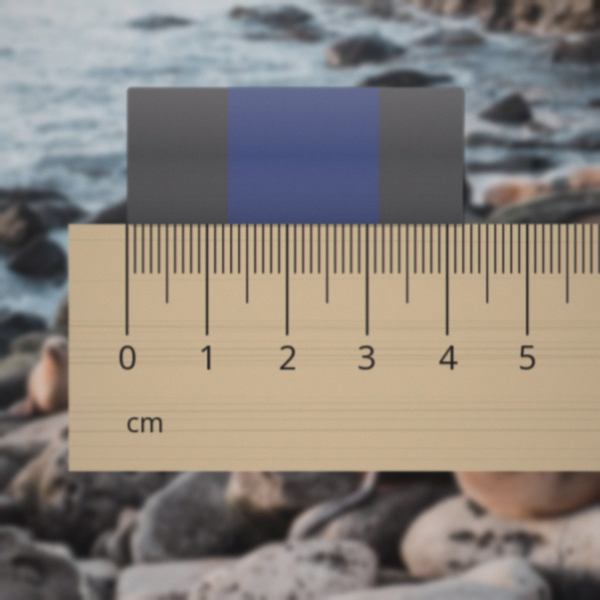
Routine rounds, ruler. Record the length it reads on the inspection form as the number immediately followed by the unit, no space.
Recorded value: 4.2cm
